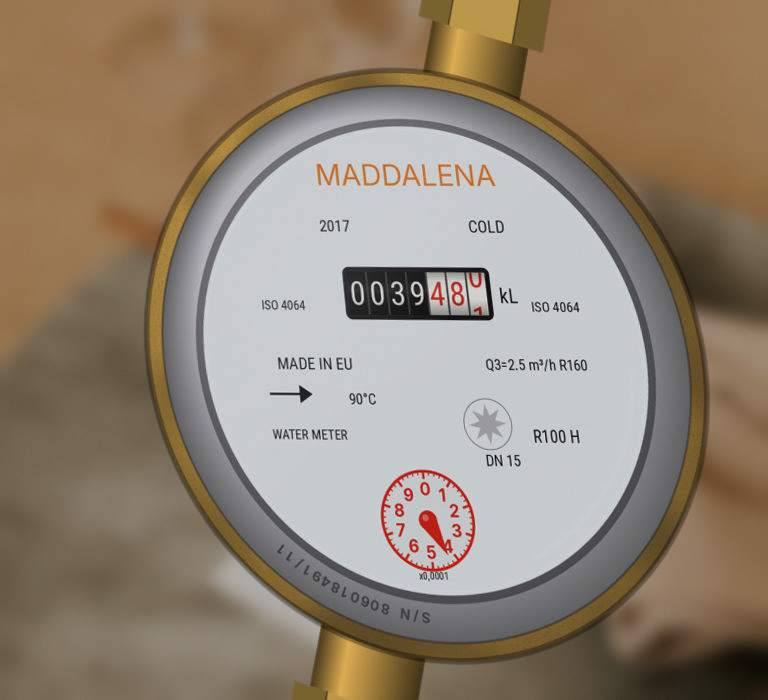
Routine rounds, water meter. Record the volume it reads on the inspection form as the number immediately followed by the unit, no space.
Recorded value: 39.4804kL
